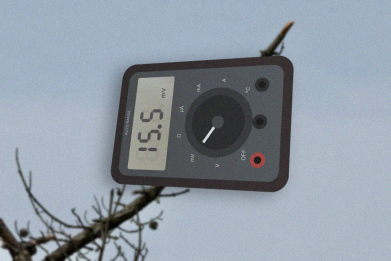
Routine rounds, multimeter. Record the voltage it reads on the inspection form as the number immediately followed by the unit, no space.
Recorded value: 15.5mV
